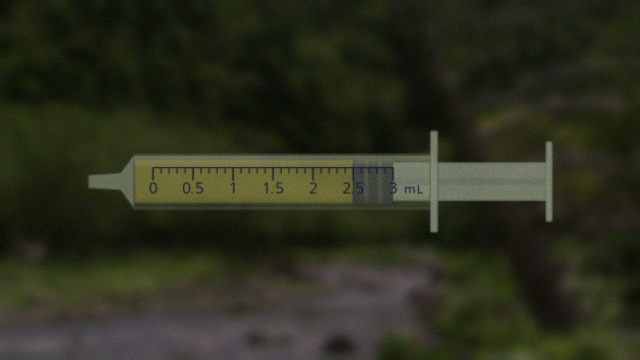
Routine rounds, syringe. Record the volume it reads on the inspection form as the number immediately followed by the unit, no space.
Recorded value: 2.5mL
